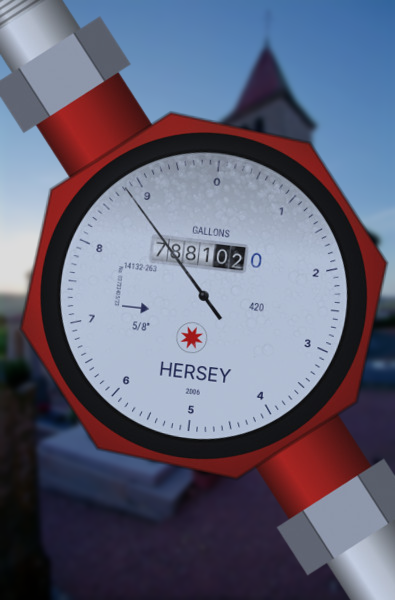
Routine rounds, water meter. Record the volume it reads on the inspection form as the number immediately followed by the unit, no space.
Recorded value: 7881018.8gal
